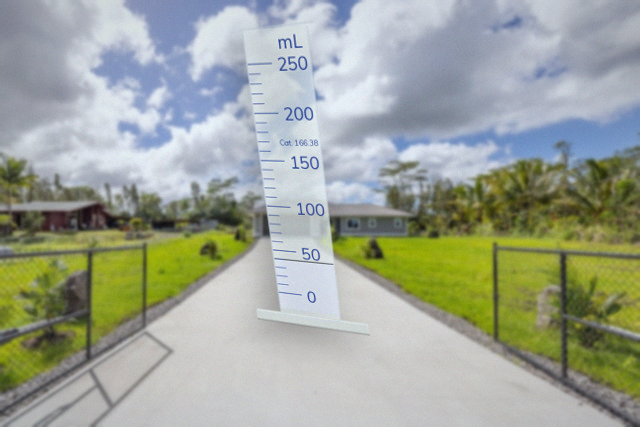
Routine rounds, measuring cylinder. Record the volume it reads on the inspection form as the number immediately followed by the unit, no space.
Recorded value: 40mL
